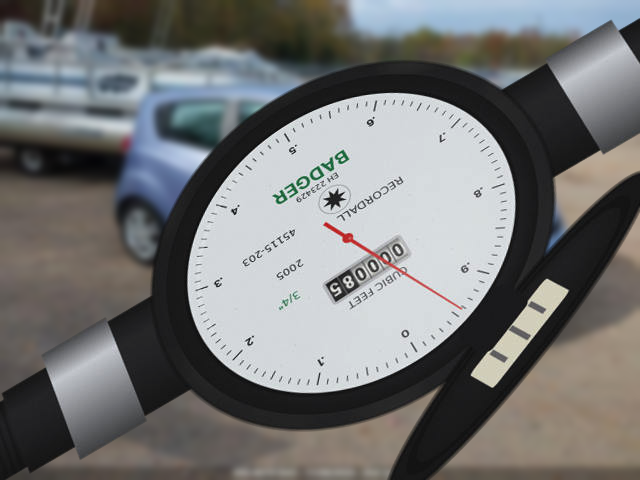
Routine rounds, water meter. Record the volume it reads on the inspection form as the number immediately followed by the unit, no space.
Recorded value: 84.94ft³
